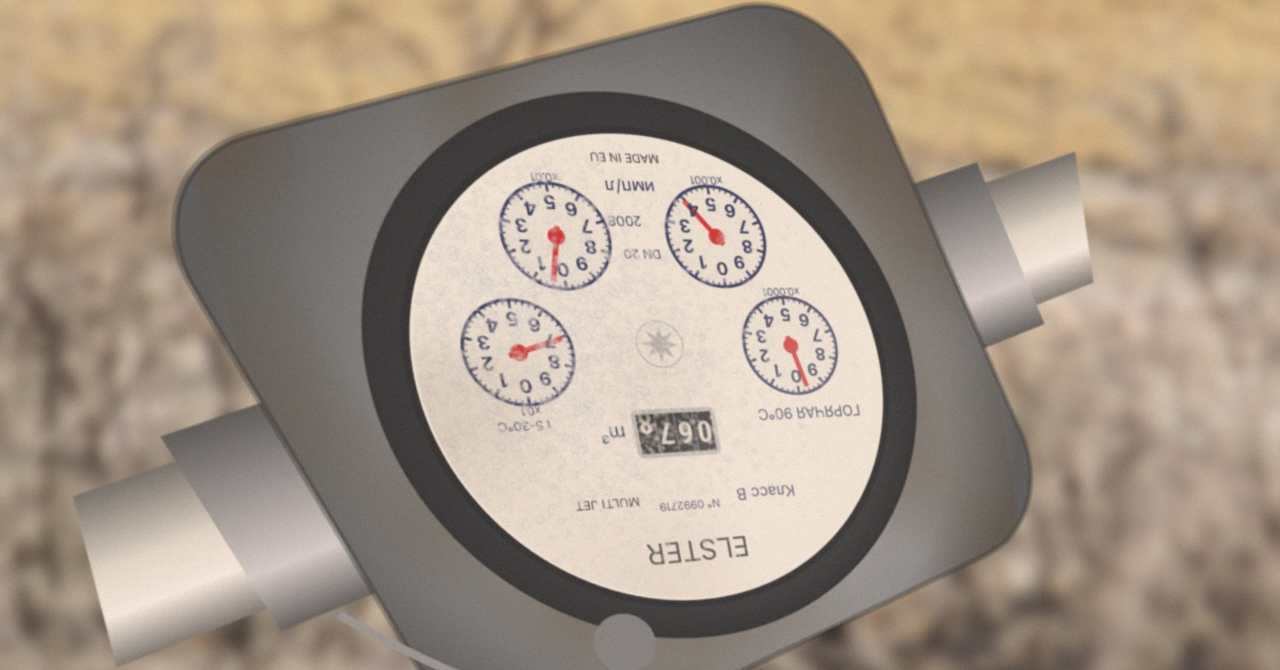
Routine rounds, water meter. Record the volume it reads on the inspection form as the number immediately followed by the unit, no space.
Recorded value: 677.7039m³
